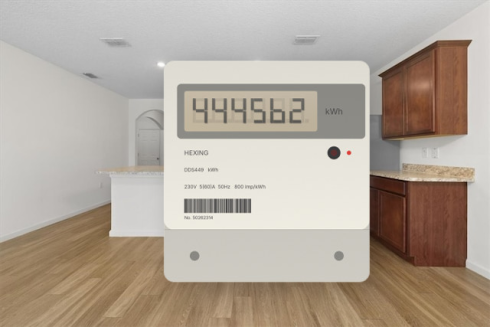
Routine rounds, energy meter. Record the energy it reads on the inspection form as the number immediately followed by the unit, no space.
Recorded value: 444562kWh
